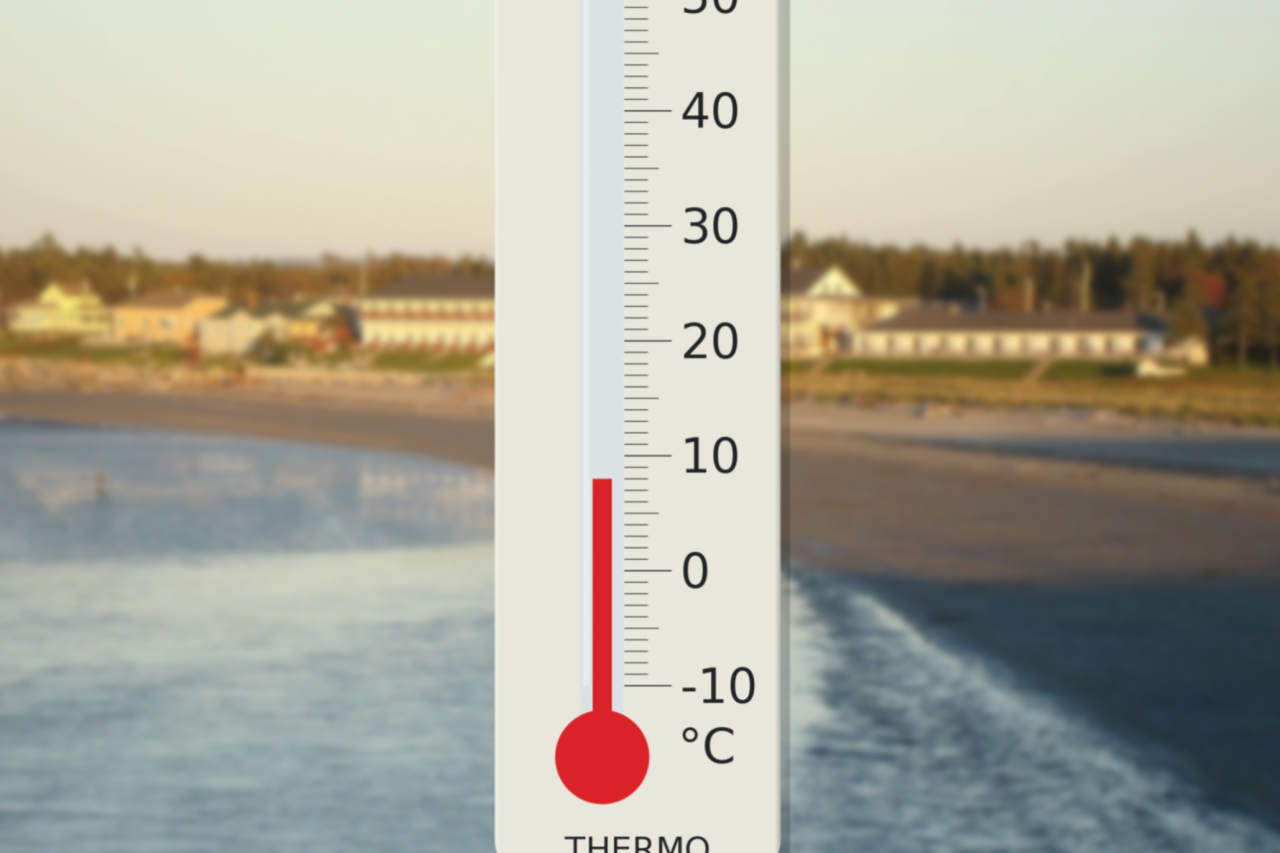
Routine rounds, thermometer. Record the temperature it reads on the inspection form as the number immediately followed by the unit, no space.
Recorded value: 8°C
